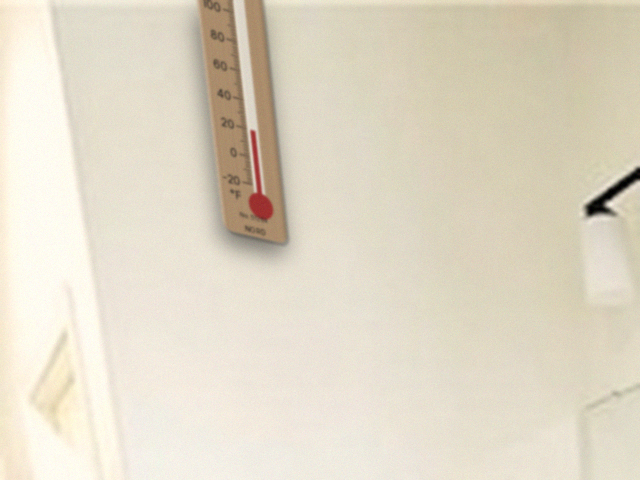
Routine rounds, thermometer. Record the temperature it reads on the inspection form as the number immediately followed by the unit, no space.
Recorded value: 20°F
